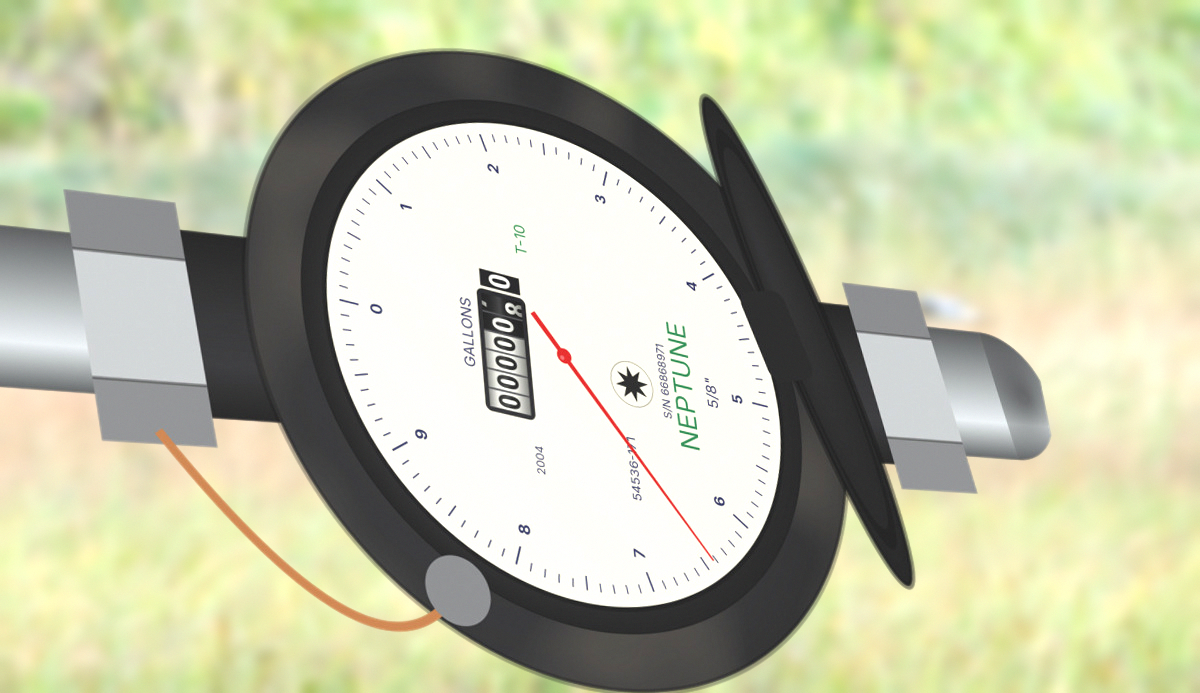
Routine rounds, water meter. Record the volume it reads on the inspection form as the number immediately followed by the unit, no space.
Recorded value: 76.4gal
